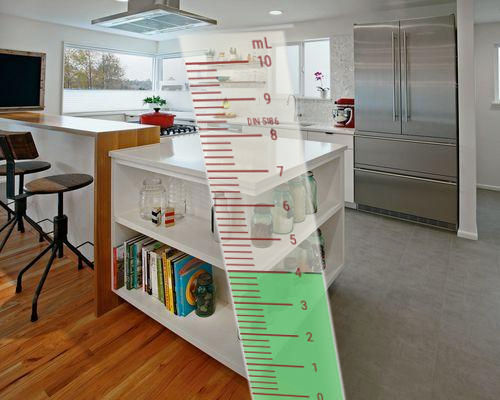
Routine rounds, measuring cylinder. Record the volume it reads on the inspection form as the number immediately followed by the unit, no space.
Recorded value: 4mL
